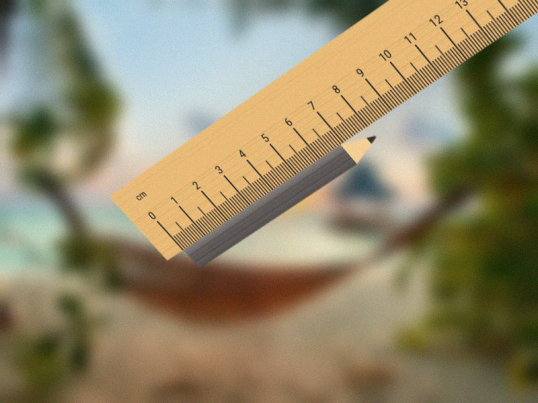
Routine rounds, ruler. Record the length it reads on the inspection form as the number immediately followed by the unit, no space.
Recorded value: 8cm
